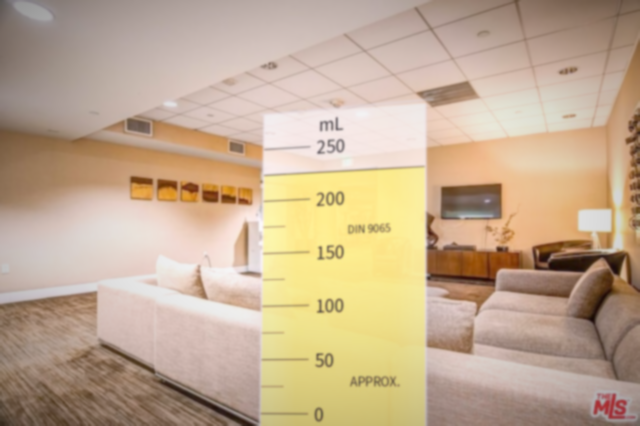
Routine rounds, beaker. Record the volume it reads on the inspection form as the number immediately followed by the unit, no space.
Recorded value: 225mL
